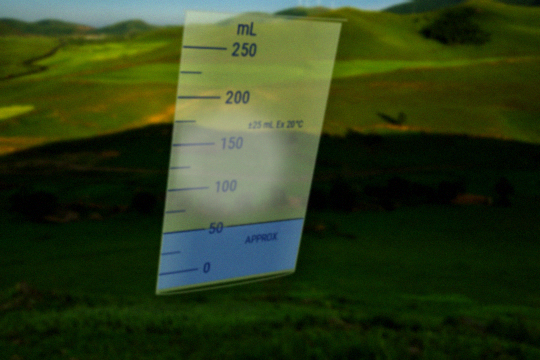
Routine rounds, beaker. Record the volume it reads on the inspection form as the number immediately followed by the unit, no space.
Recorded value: 50mL
